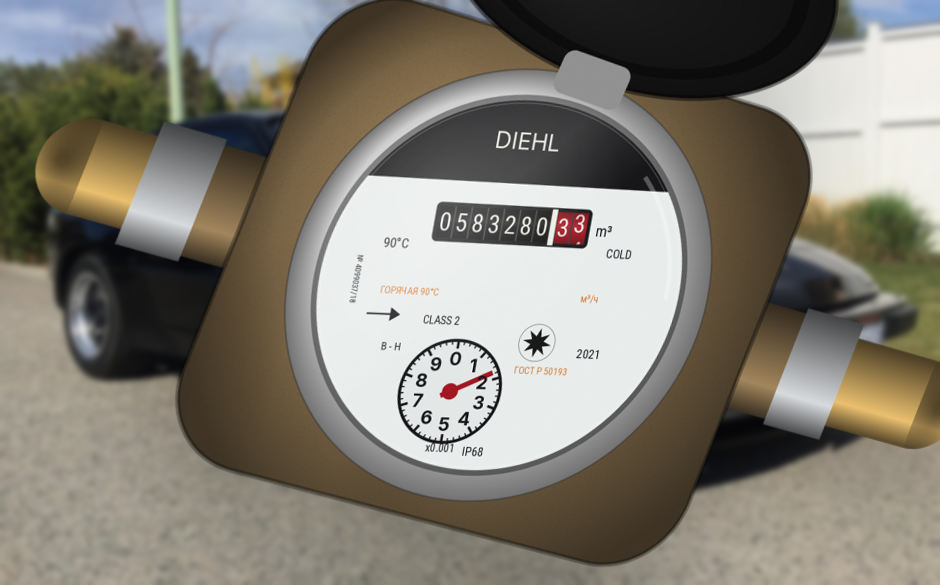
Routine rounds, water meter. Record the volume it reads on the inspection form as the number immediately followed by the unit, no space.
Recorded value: 583280.331m³
